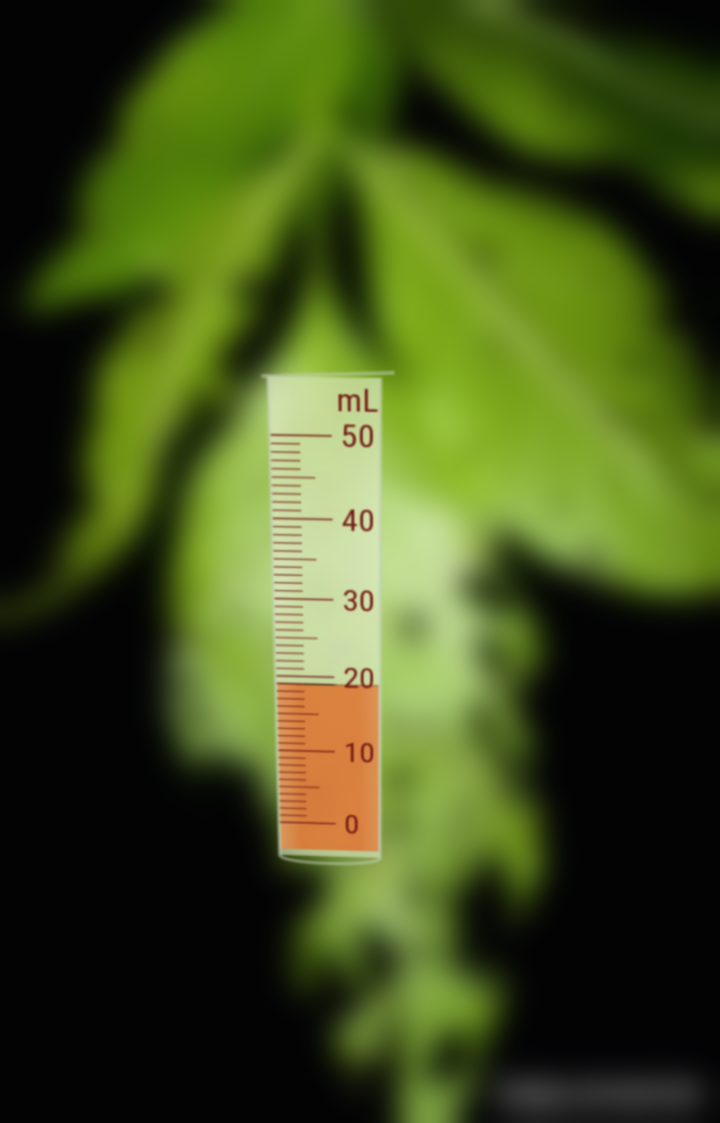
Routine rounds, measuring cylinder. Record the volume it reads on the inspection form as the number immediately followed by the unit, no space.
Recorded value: 19mL
